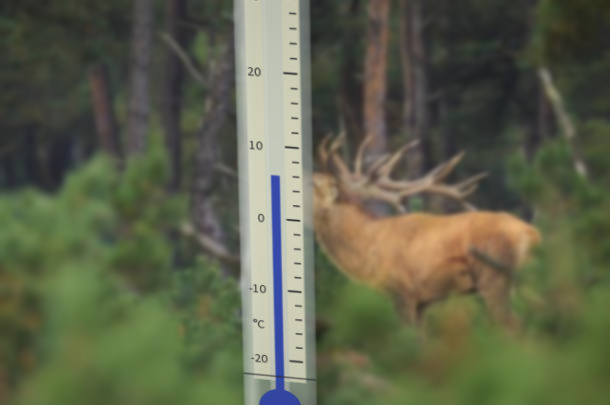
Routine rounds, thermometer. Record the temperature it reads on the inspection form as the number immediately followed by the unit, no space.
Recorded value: 6°C
